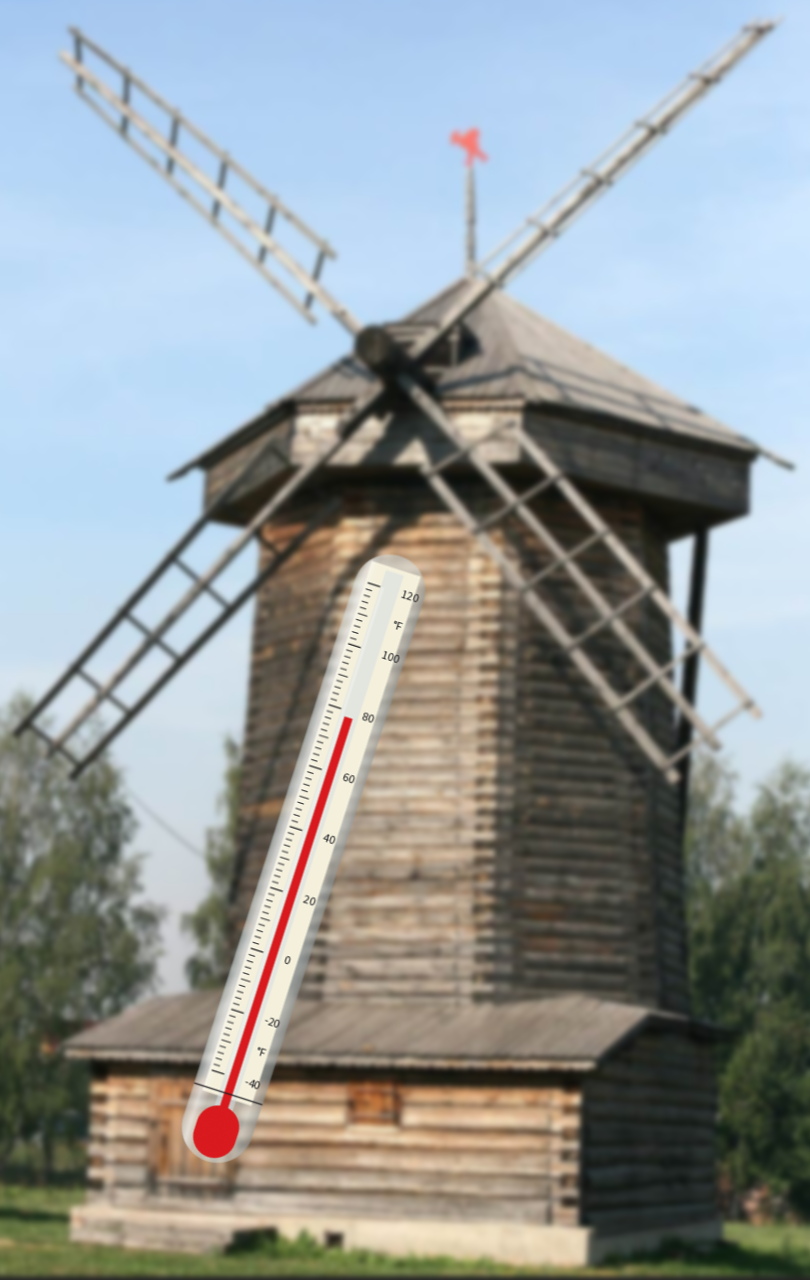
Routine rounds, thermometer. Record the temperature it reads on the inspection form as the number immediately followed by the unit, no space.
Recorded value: 78°F
